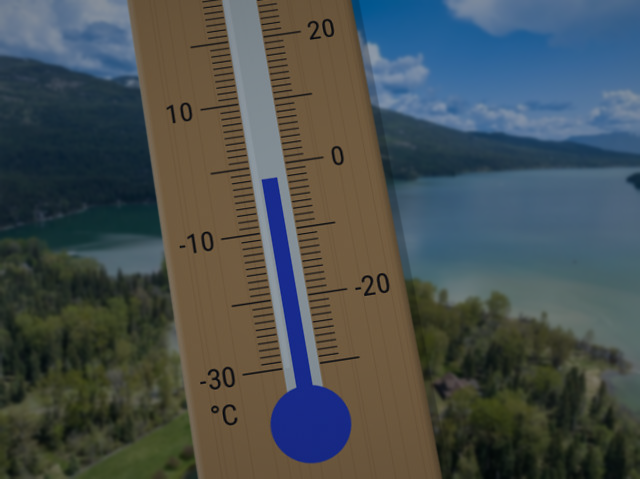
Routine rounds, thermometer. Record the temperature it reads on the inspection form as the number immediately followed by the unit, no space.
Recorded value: -2°C
